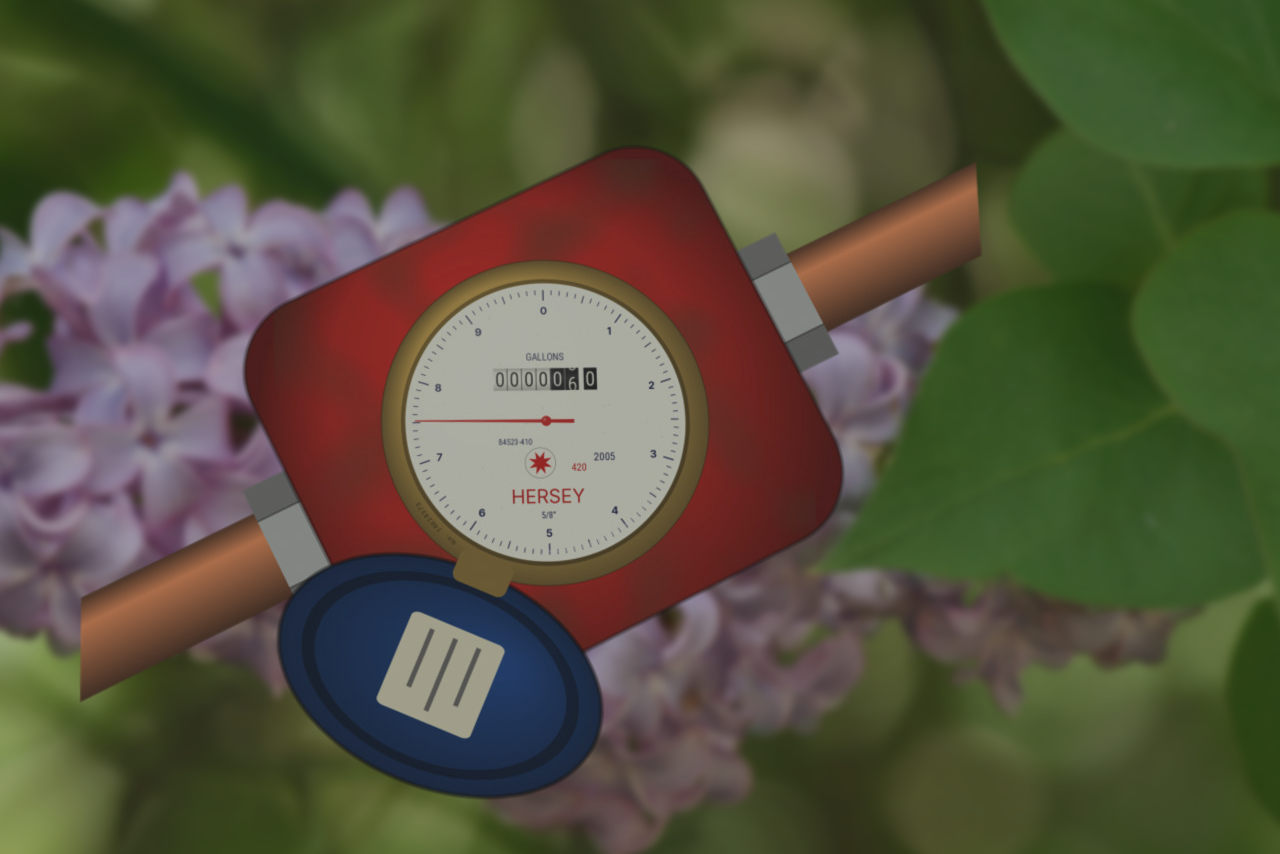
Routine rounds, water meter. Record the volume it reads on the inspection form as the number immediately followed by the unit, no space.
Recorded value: 57.5gal
